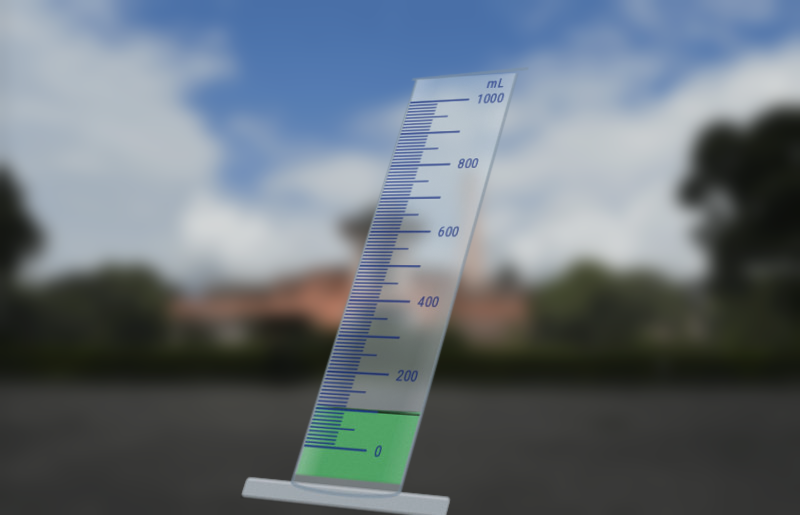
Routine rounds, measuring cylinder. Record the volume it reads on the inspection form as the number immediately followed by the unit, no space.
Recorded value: 100mL
